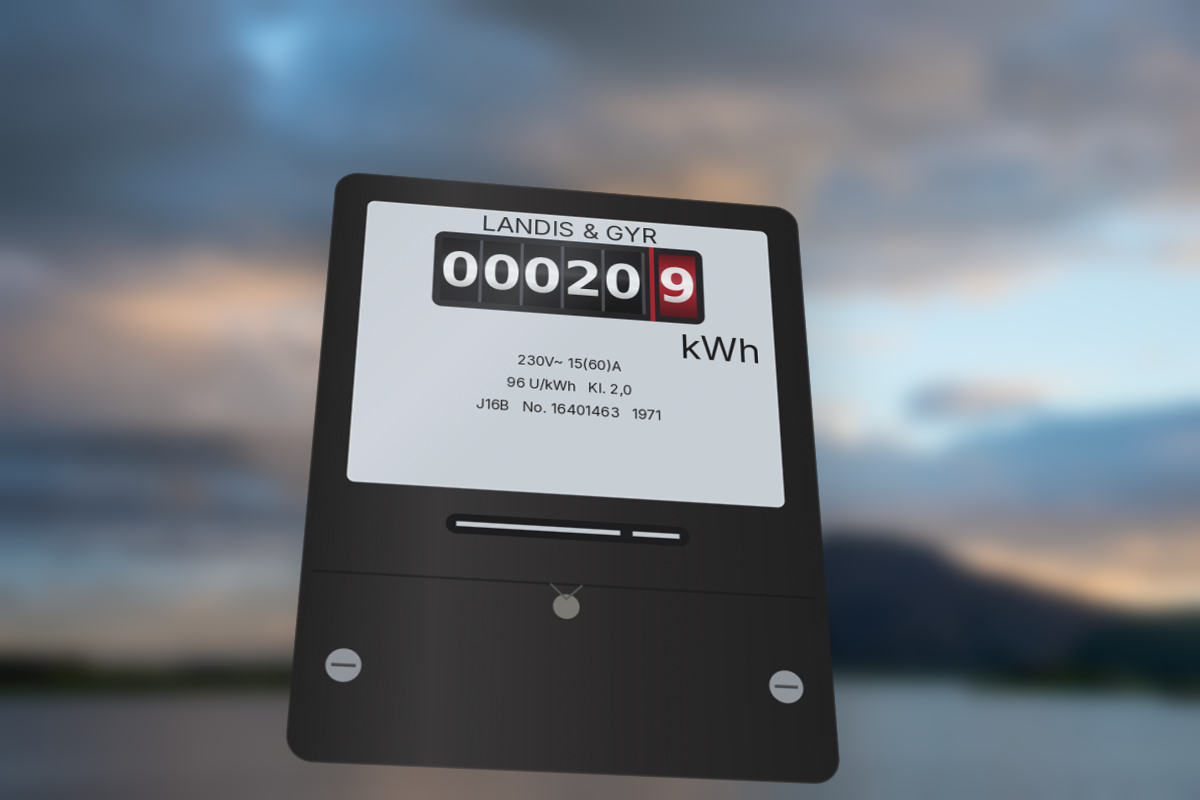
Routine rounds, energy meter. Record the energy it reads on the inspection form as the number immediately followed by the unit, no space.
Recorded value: 20.9kWh
